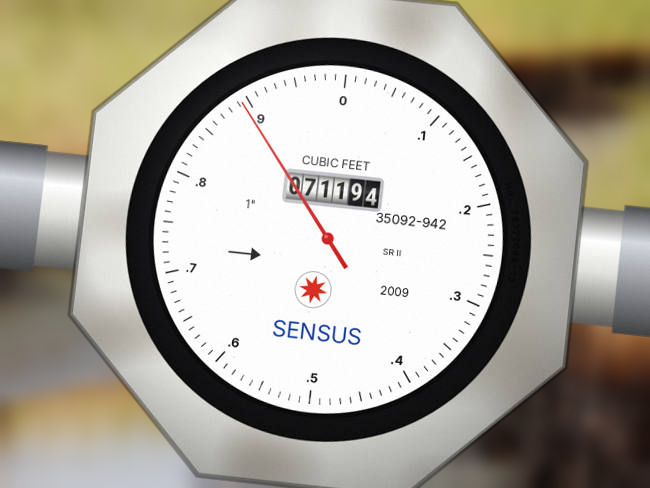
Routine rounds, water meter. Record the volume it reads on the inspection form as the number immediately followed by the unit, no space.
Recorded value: 71193.89ft³
